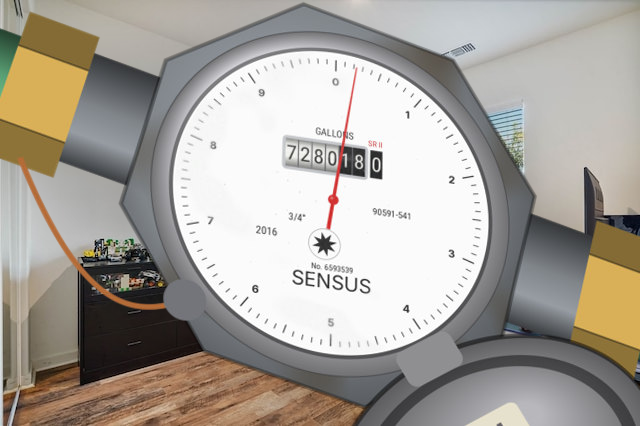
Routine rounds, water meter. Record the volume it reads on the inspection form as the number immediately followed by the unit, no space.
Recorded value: 7280180.2gal
